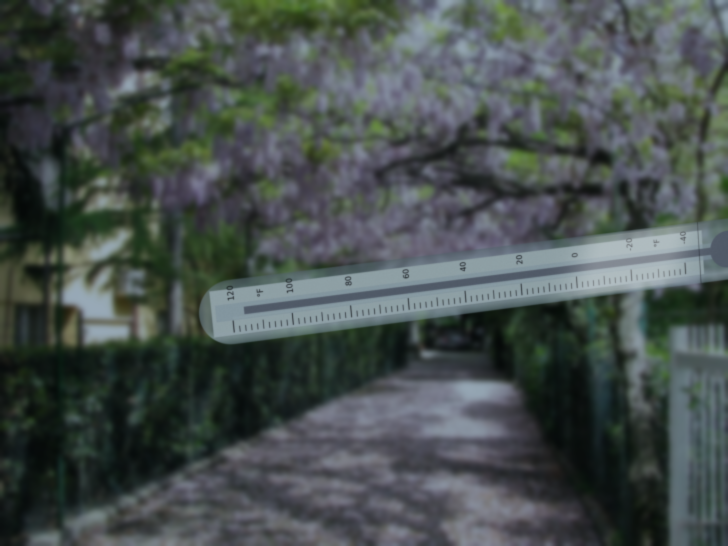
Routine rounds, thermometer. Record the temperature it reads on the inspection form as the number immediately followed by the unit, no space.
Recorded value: 116°F
